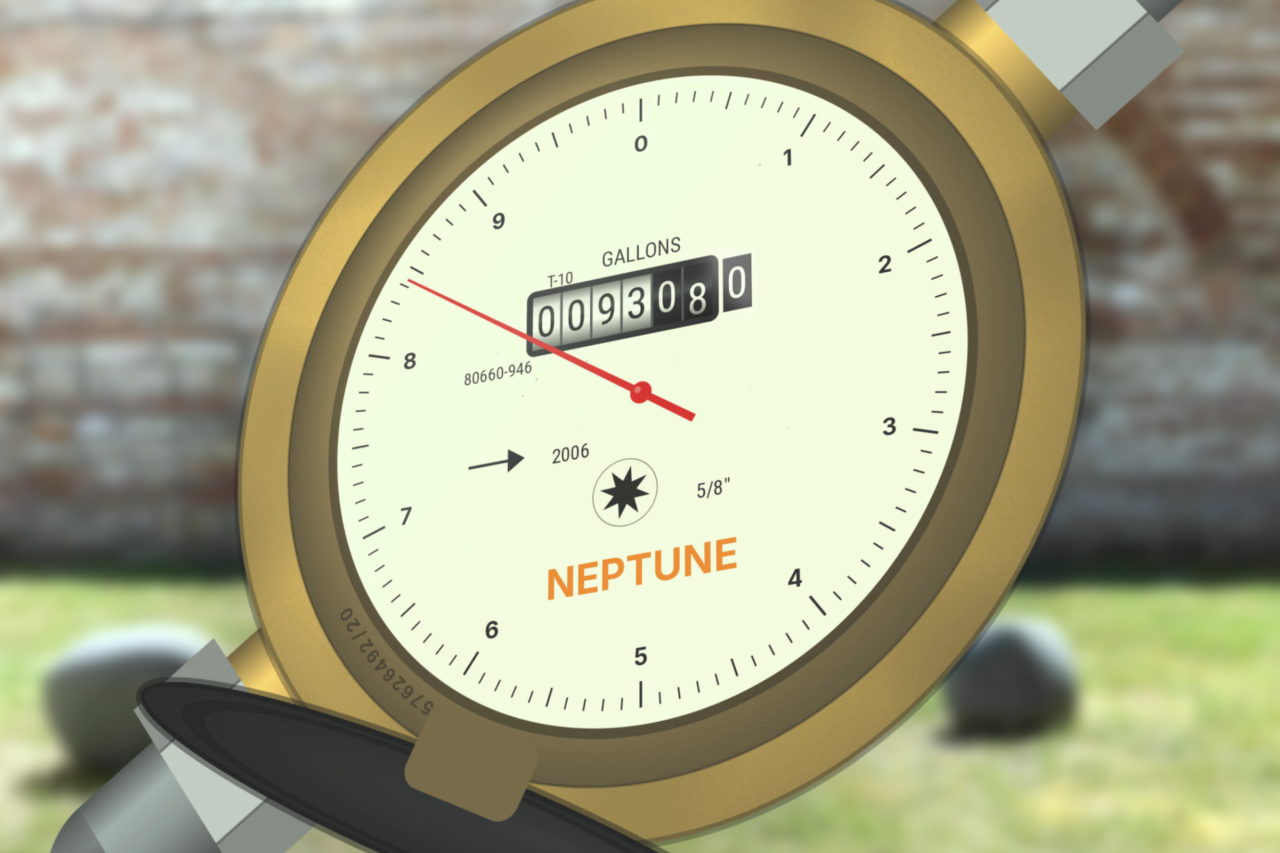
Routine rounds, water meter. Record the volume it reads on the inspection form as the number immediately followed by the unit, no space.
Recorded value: 93078.4gal
